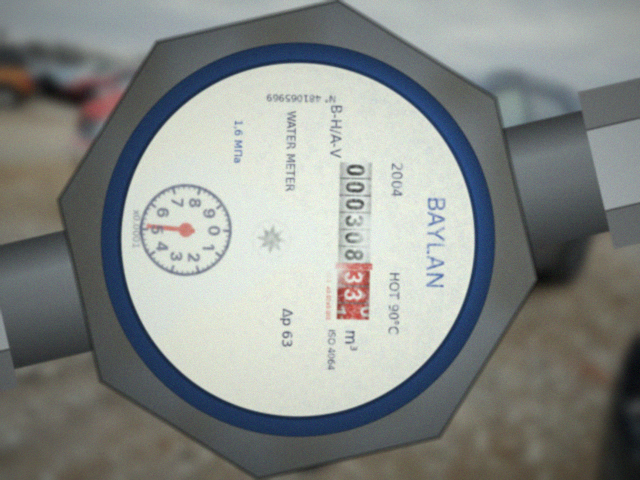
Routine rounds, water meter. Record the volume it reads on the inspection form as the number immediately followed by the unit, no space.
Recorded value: 308.3305m³
